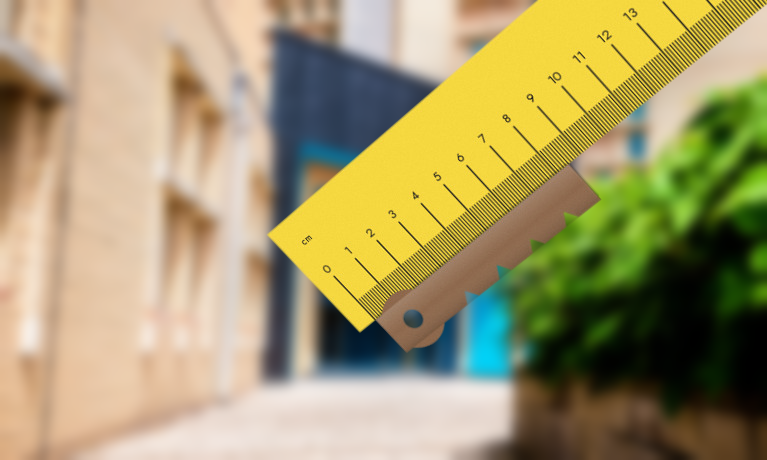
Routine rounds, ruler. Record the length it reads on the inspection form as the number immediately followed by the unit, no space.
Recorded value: 8.5cm
